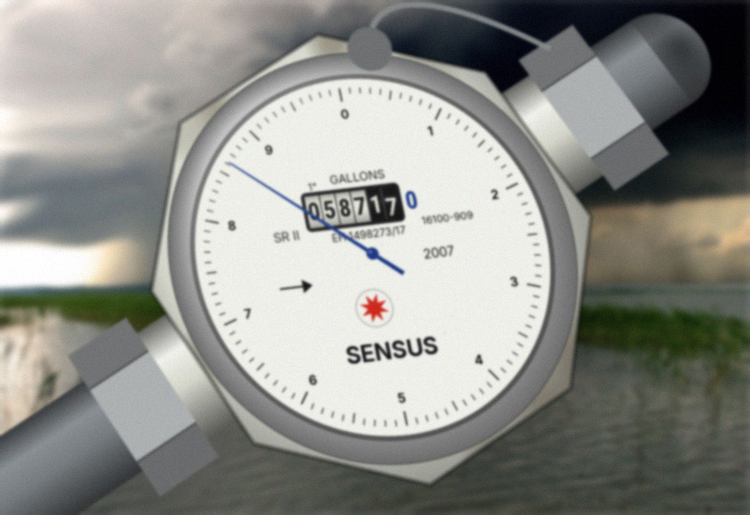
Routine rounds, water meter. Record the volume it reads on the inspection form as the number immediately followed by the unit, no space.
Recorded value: 587168.6gal
